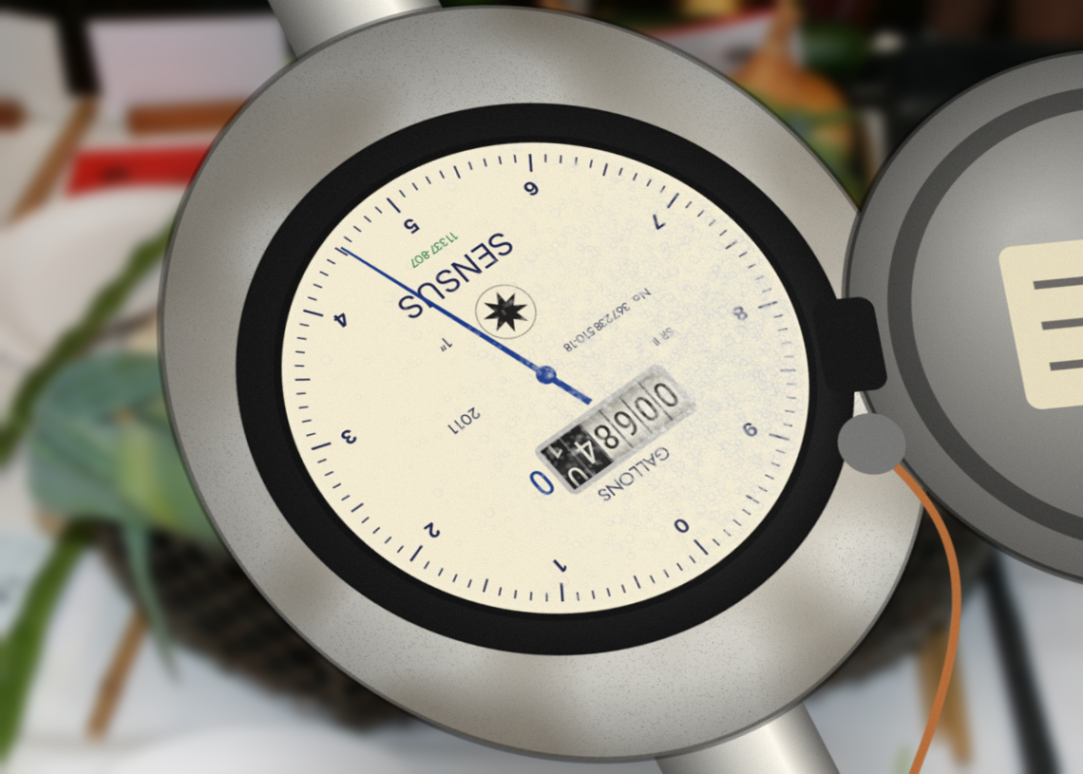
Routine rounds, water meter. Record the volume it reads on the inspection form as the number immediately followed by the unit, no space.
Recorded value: 68404.5gal
